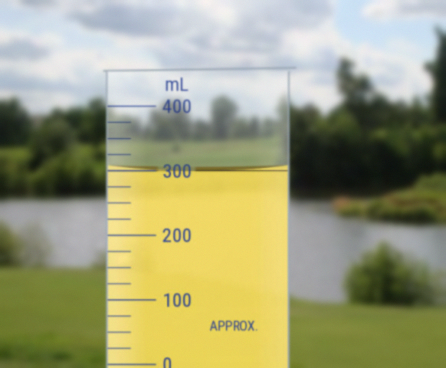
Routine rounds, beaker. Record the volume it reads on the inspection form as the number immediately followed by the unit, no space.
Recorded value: 300mL
